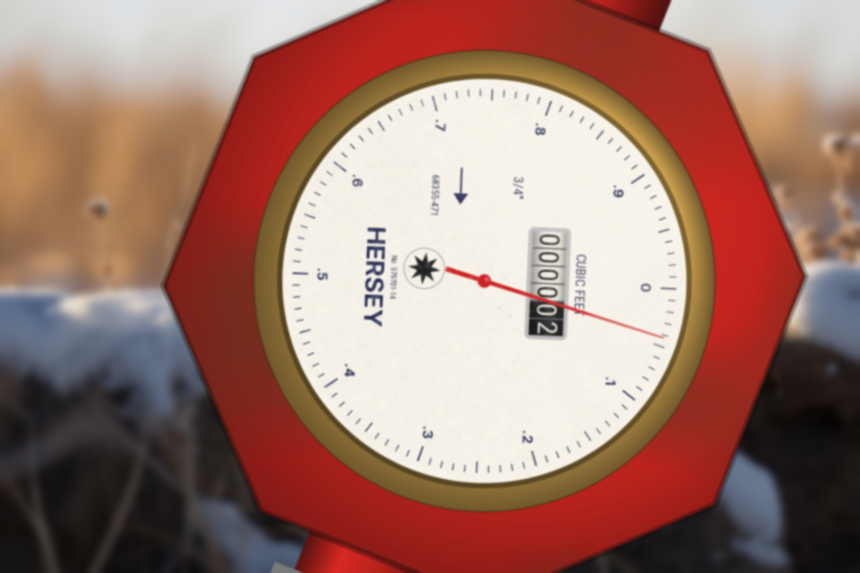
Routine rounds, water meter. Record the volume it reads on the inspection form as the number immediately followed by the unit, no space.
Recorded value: 2.04ft³
